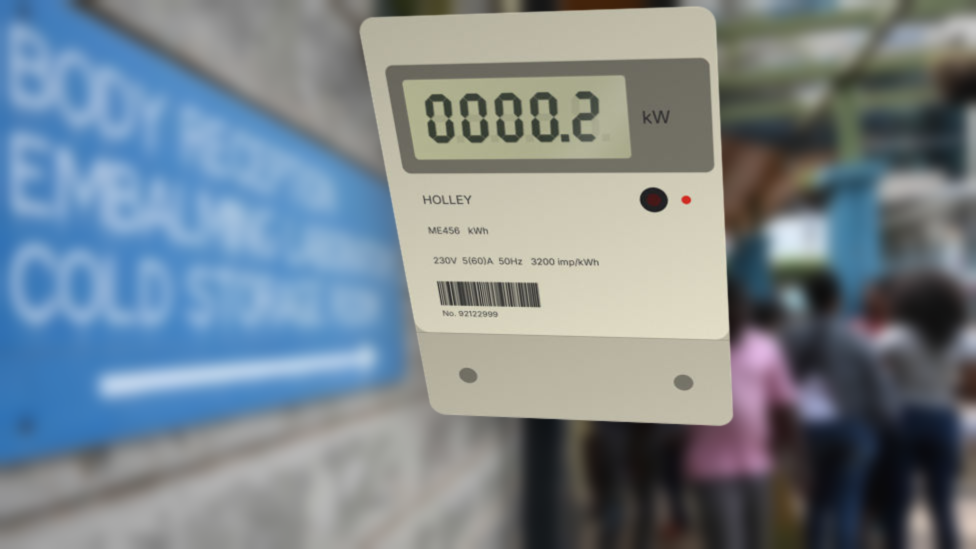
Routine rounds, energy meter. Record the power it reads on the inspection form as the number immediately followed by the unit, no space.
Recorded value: 0.2kW
